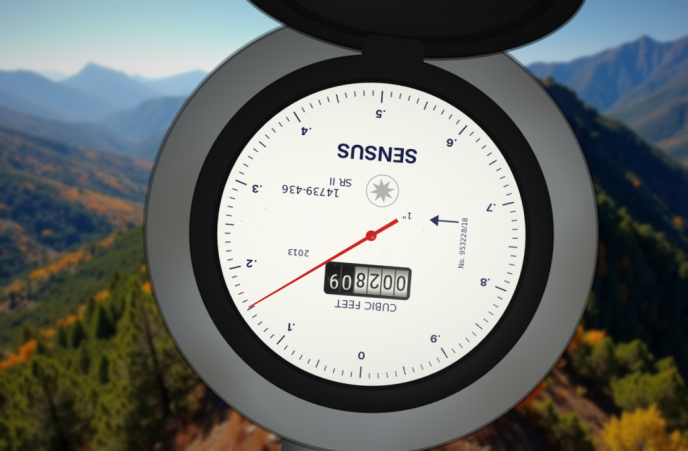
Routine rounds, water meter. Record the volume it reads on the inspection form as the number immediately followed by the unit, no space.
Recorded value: 2809.15ft³
